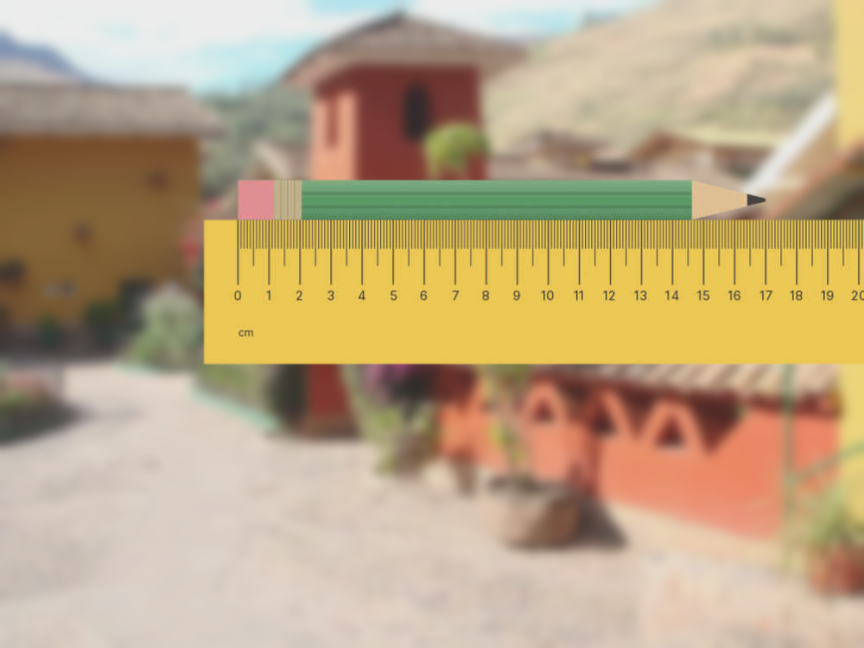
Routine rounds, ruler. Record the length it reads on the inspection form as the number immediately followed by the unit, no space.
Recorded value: 17cm
